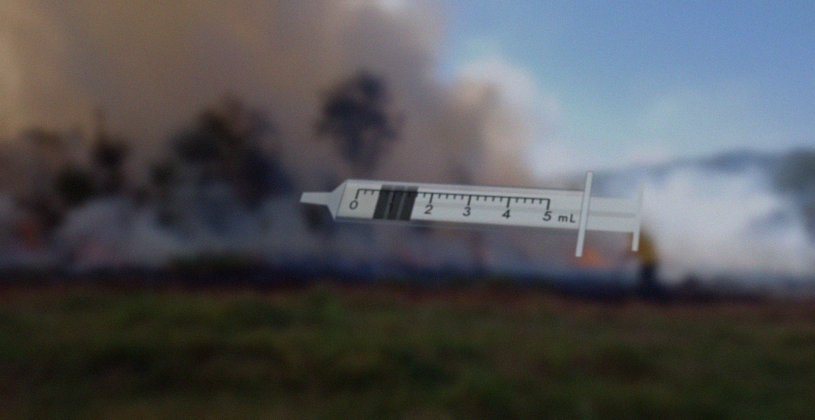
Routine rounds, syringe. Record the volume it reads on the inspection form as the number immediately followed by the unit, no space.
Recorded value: 0.6mL
